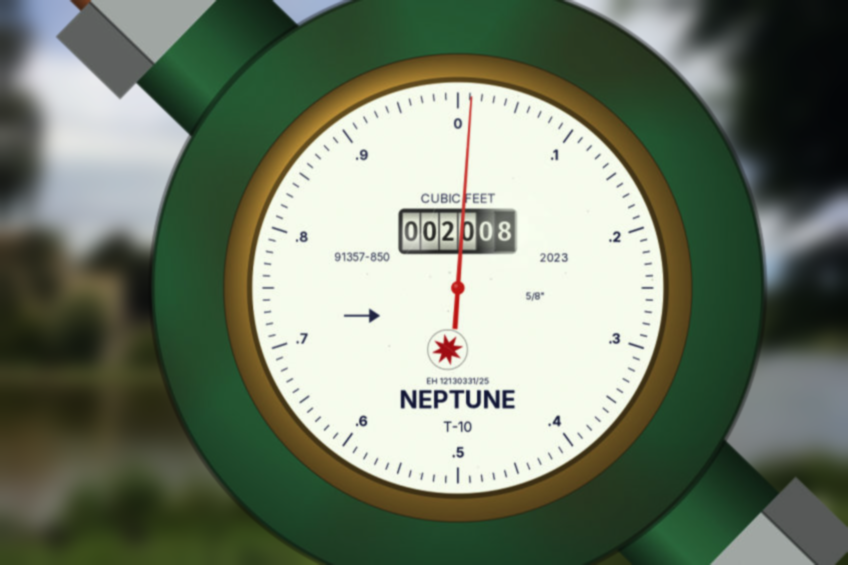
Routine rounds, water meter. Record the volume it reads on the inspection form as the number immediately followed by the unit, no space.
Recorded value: 2008.01ft³
